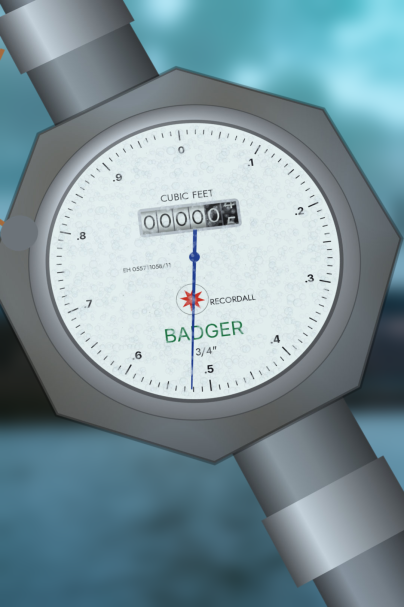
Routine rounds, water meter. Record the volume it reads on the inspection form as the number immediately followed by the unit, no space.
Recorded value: 4.52ft³
